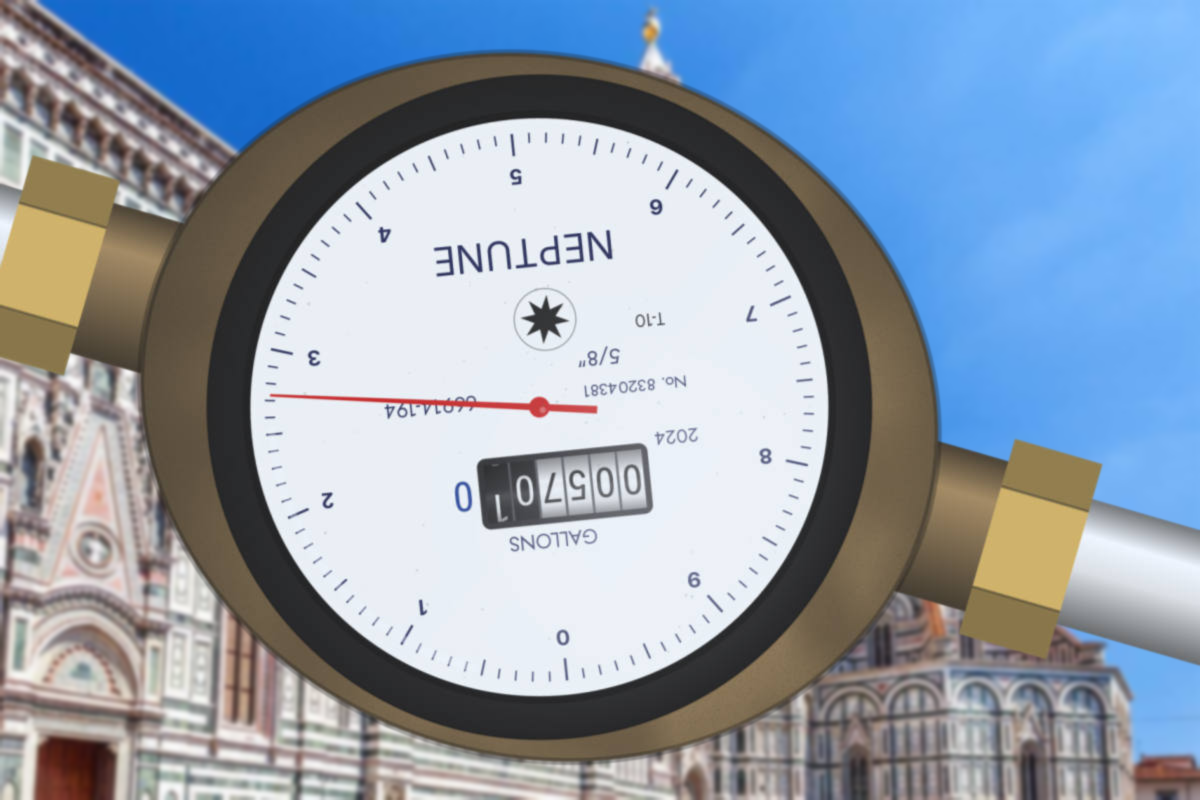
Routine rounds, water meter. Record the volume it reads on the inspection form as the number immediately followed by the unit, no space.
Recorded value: 57012.7gal
